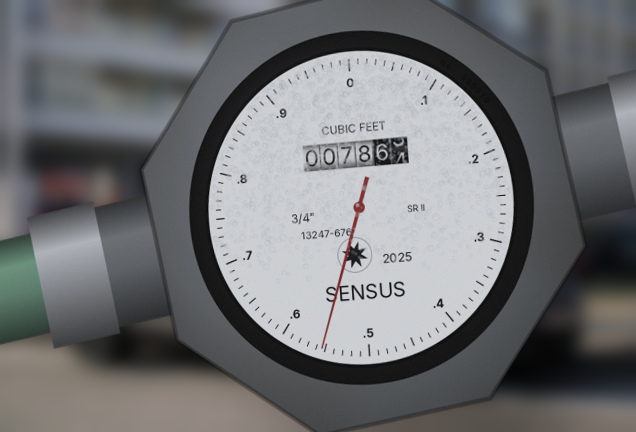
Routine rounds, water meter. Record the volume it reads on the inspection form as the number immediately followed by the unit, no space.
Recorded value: 7863.55ft³
